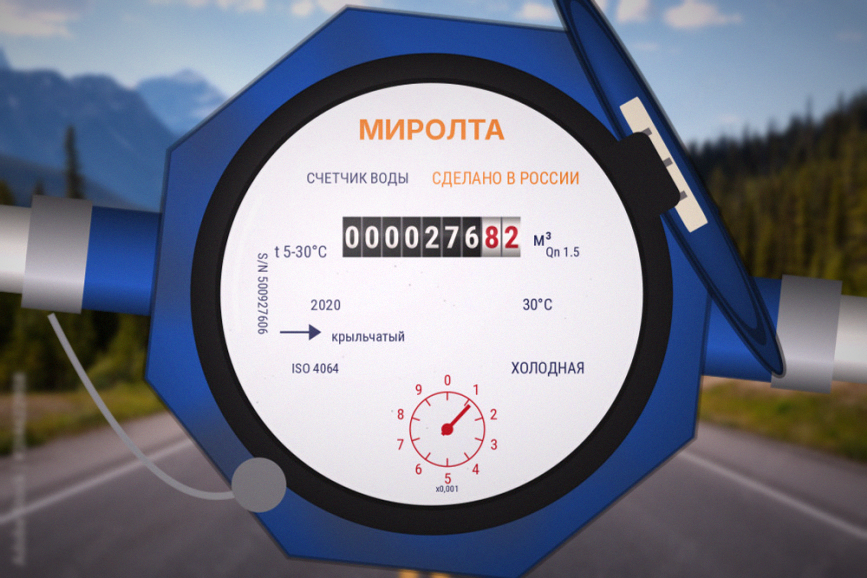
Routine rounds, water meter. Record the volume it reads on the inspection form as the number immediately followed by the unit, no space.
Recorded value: 276.821m³
